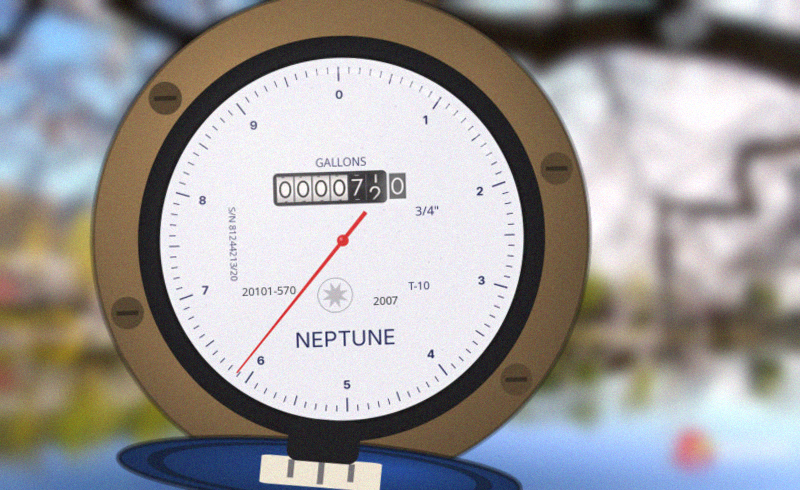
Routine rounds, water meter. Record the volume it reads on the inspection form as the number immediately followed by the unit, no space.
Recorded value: 716.1gal
